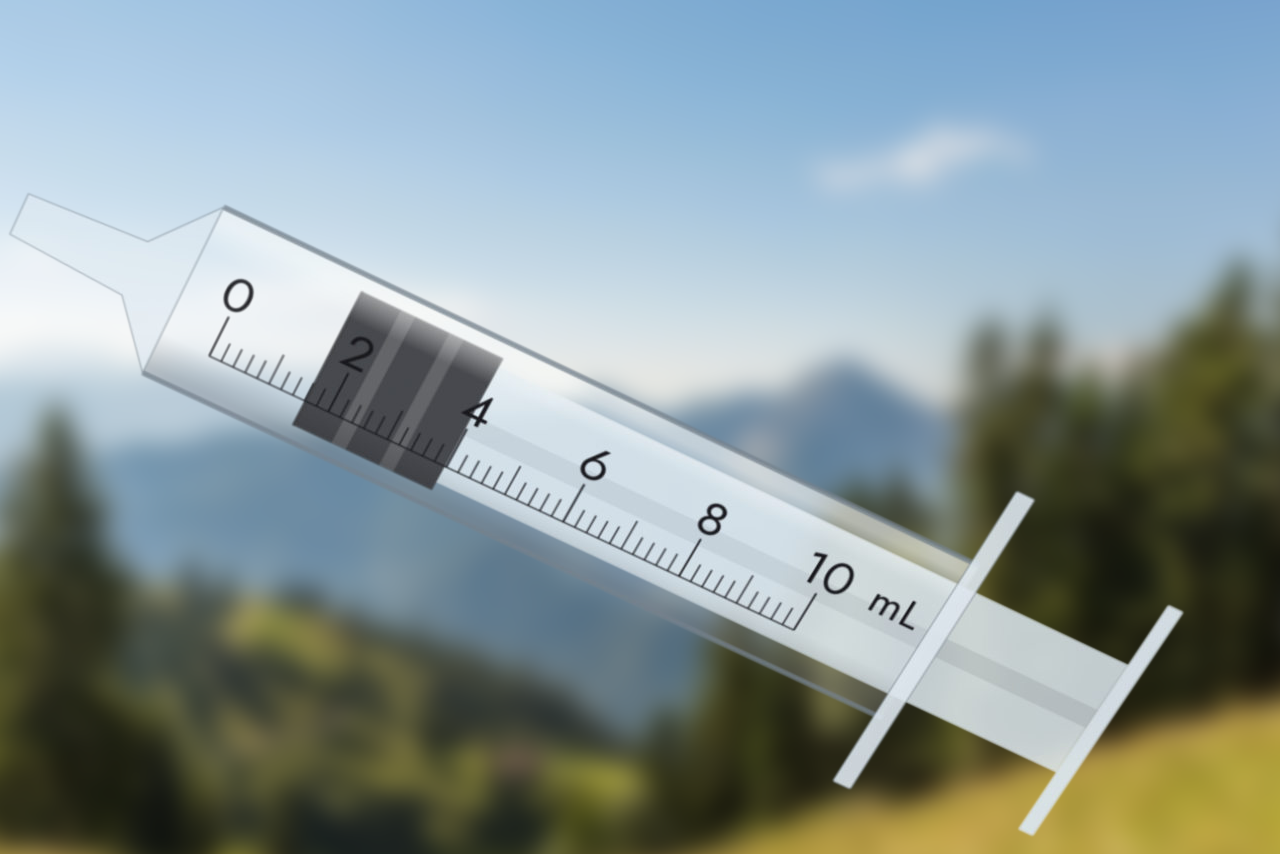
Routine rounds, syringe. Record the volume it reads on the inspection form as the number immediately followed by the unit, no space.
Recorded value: 1.6mL
